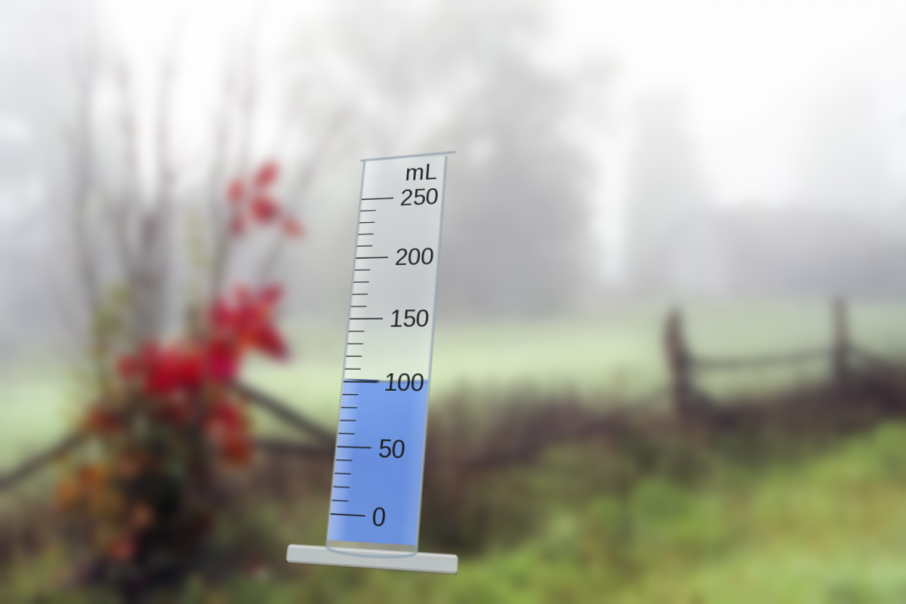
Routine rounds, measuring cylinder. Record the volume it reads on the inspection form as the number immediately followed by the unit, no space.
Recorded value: 100mL
